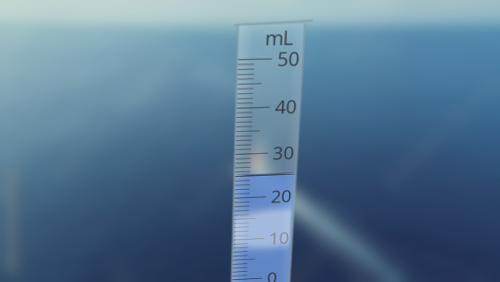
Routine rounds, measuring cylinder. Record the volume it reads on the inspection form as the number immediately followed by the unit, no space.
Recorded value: 25mL
